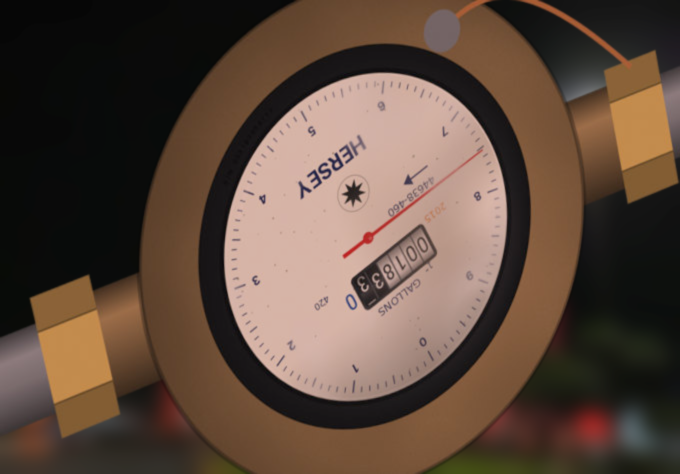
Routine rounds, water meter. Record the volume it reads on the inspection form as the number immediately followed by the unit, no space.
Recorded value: 18327.5gal
